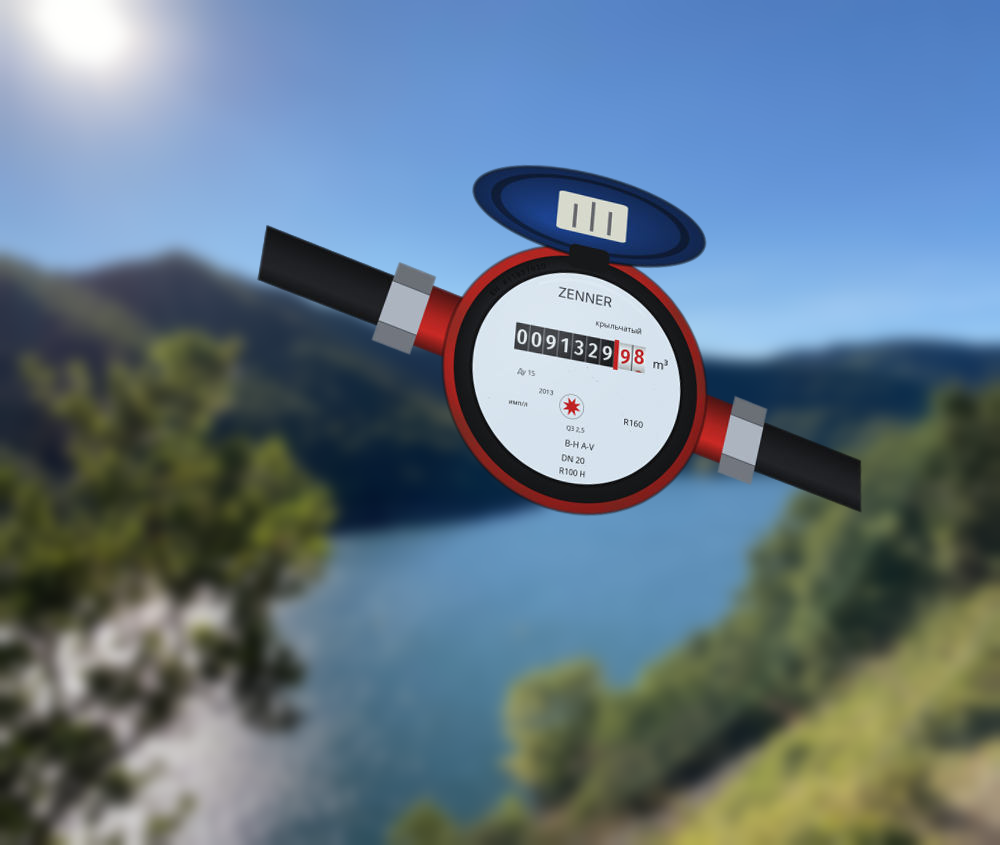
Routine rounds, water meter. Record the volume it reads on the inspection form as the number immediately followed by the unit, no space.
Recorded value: 91329.98m³
